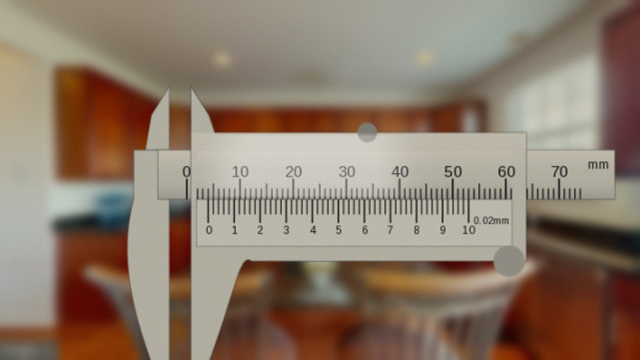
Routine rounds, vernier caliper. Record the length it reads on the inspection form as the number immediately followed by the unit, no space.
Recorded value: 4.0mm
